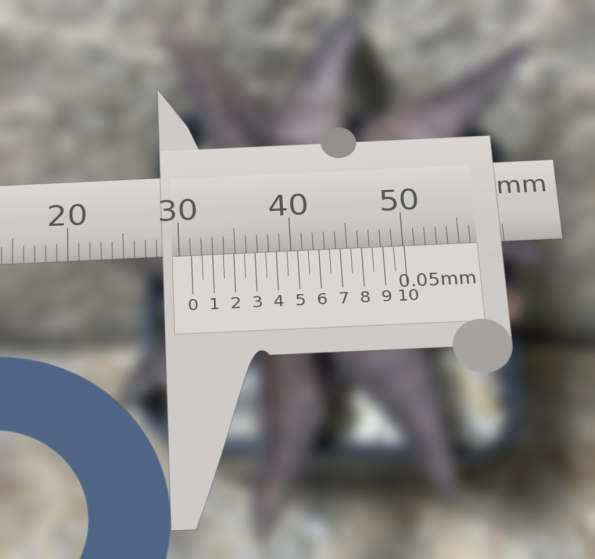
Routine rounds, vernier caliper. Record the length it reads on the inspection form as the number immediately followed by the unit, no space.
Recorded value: 31.1mm
